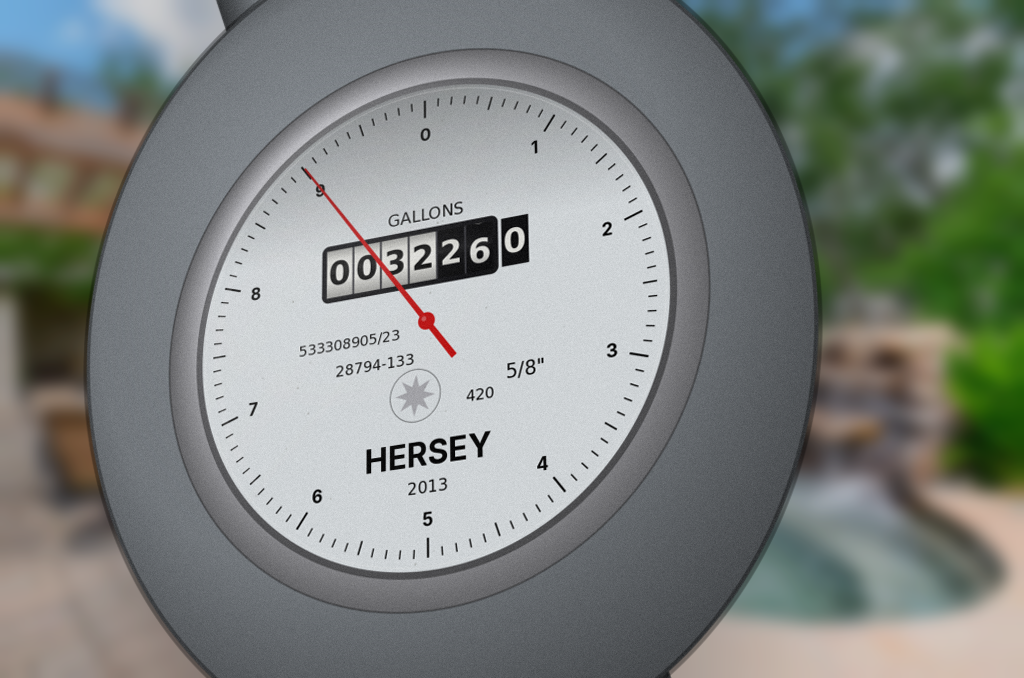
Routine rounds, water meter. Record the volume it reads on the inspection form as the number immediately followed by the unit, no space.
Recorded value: 32259.0gal
